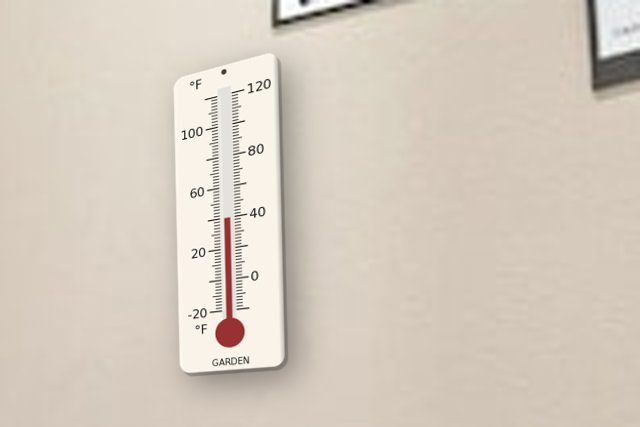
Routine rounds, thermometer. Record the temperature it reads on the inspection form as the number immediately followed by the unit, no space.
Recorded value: 40°F
